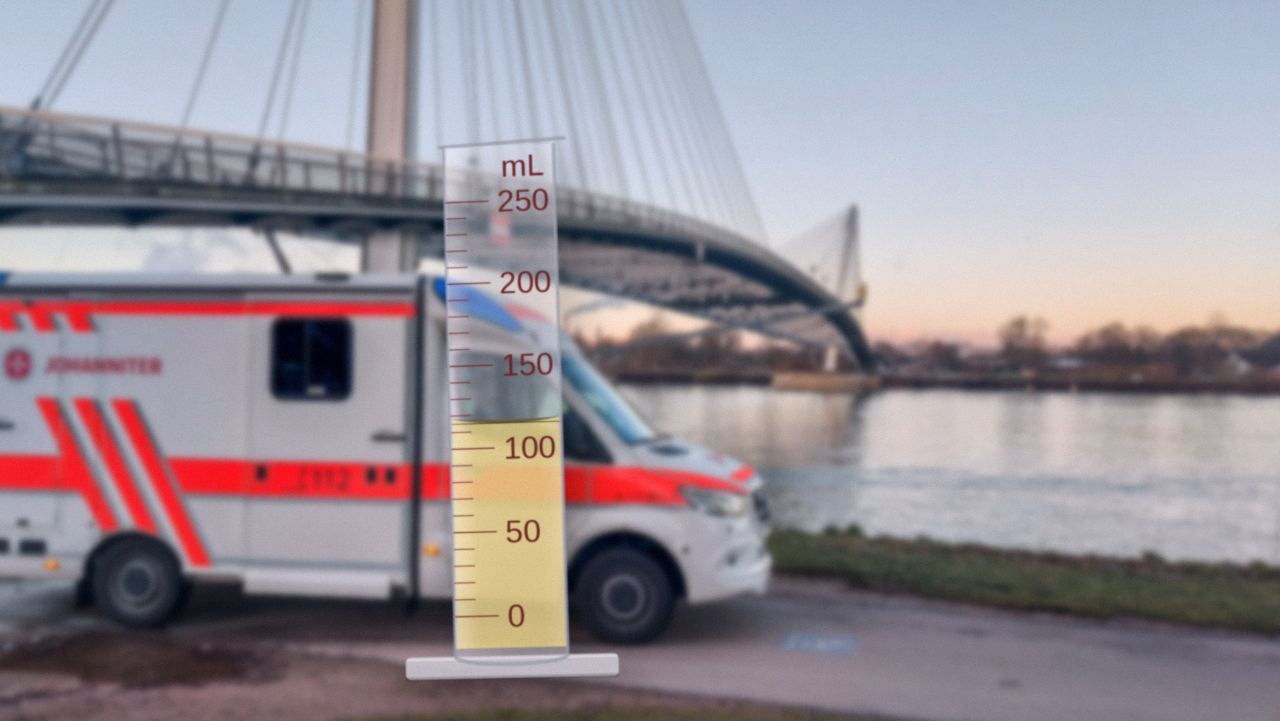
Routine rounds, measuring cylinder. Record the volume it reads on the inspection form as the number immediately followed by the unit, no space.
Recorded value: 115mL
